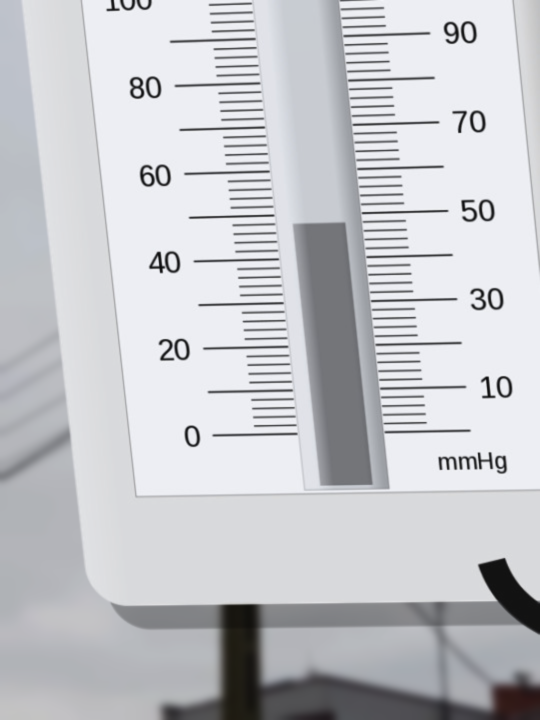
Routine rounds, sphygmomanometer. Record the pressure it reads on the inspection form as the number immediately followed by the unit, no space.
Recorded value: 48mmHg
